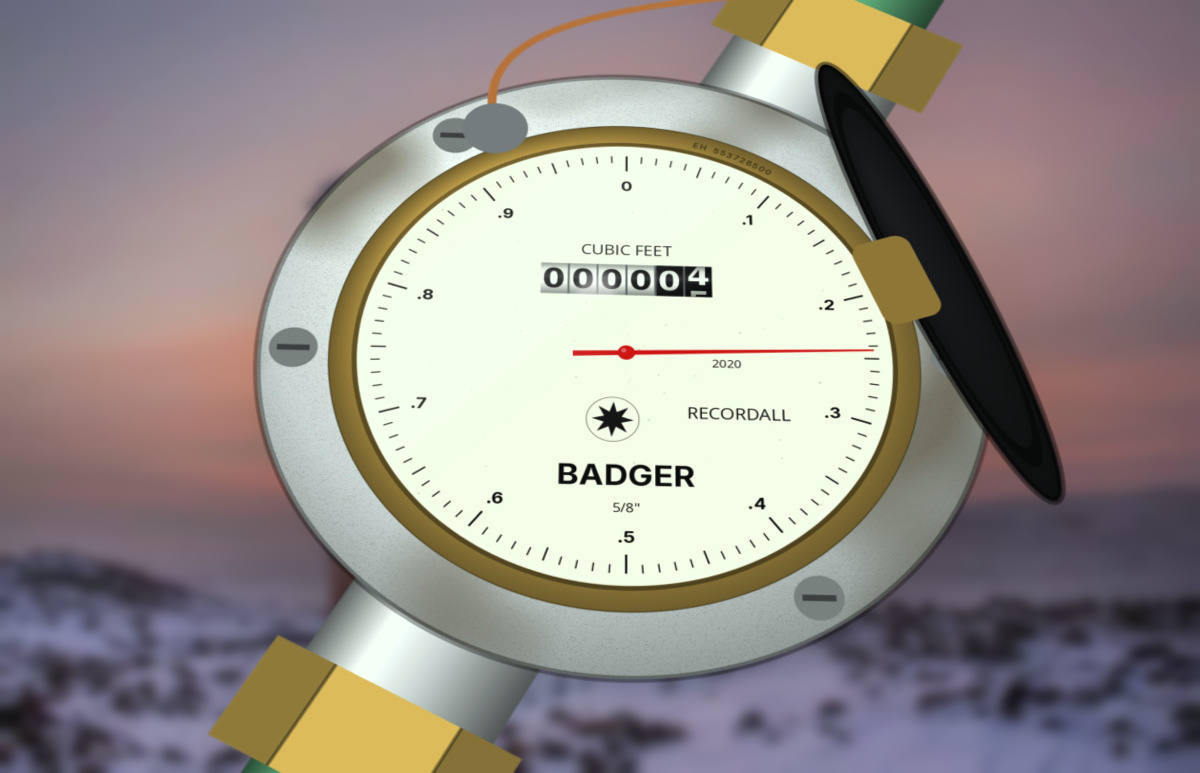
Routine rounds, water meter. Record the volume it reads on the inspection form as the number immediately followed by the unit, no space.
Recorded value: 4.24ft³
